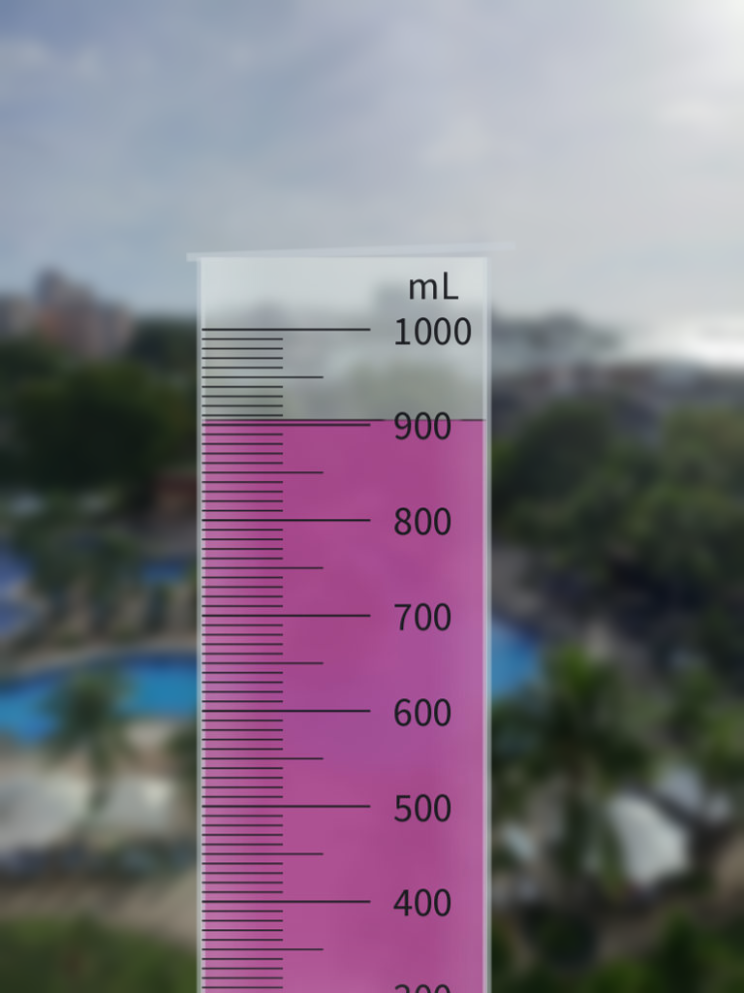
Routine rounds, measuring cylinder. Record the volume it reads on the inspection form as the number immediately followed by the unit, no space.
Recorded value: 905mL
